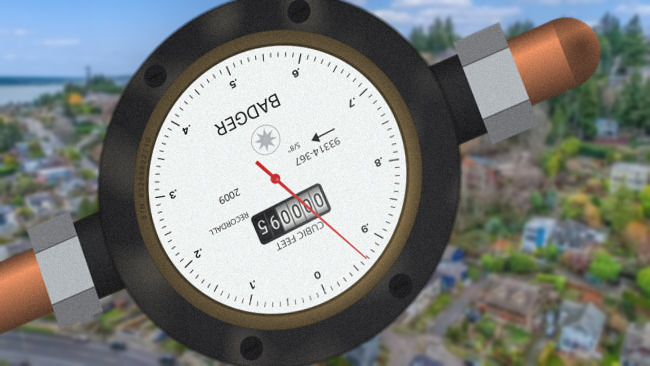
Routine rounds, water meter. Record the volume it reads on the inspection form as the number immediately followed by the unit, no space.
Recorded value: 94.93ft³
